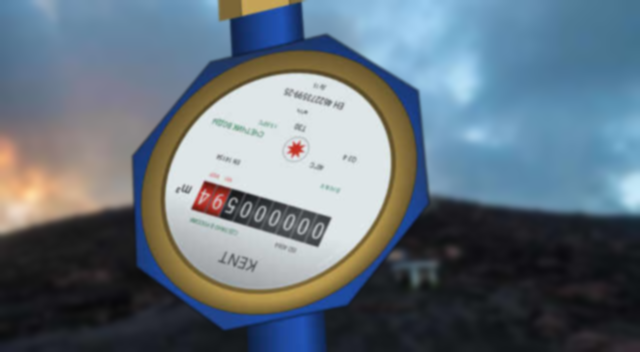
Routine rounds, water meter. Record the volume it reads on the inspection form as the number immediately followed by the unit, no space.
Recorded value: 5.94m³
